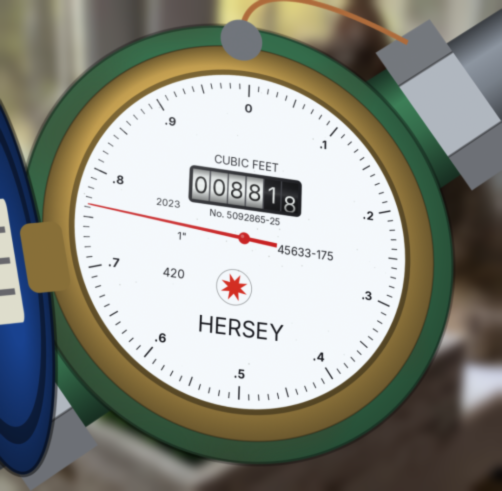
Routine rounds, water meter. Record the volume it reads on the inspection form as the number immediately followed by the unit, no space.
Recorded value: 8817.76ft³
